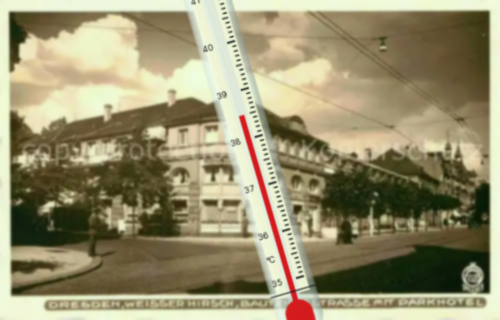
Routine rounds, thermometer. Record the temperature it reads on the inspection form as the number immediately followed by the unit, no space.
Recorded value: 38.5°C
